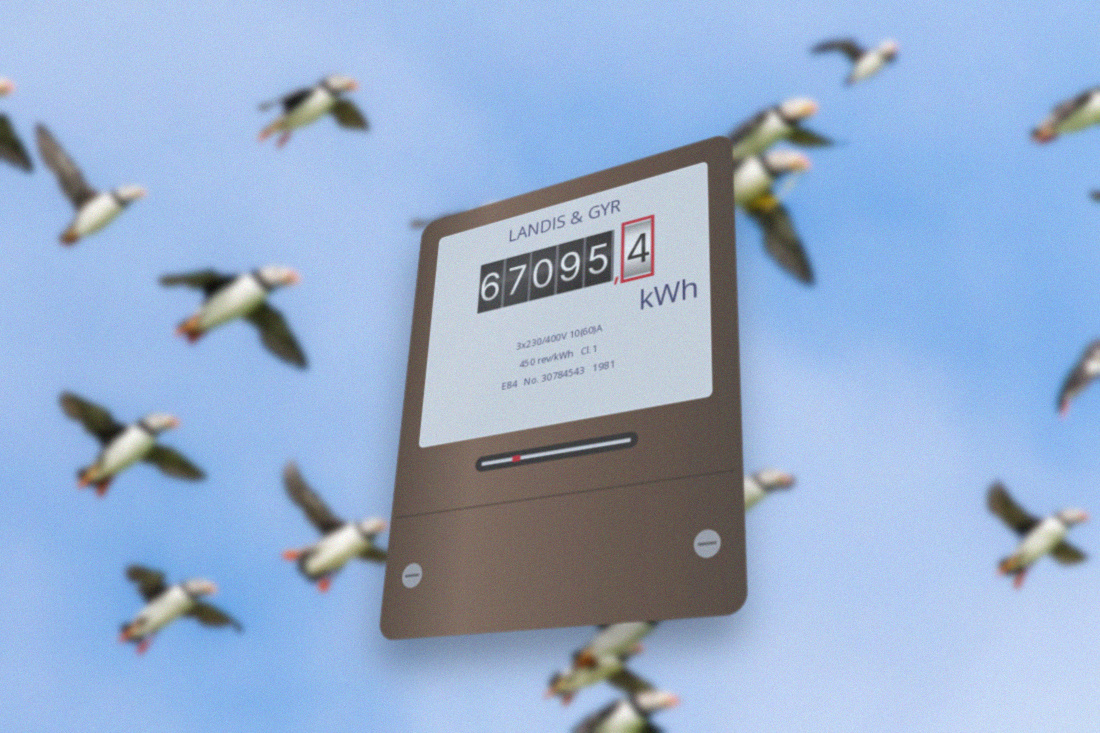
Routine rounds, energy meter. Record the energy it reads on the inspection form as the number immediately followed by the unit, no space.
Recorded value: 67095.4kWh
